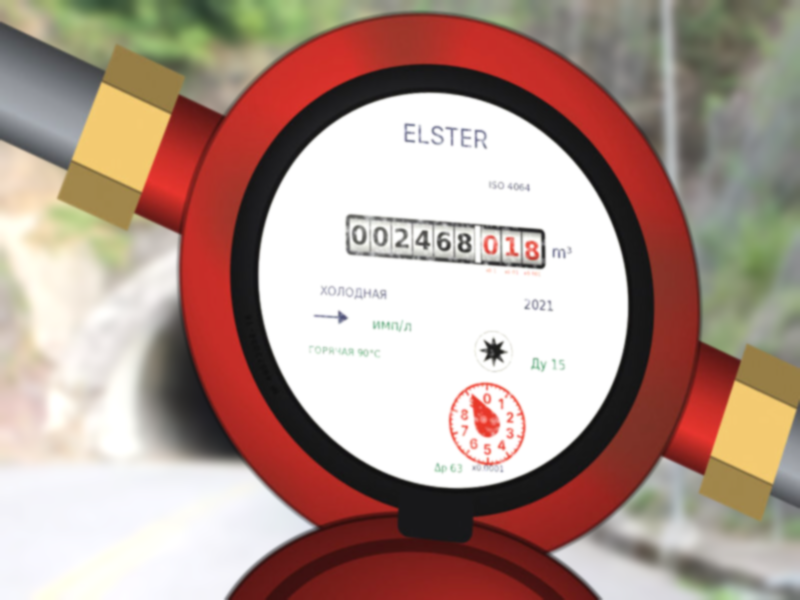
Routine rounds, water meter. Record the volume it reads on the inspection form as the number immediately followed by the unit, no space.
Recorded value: 2468.0179m³
